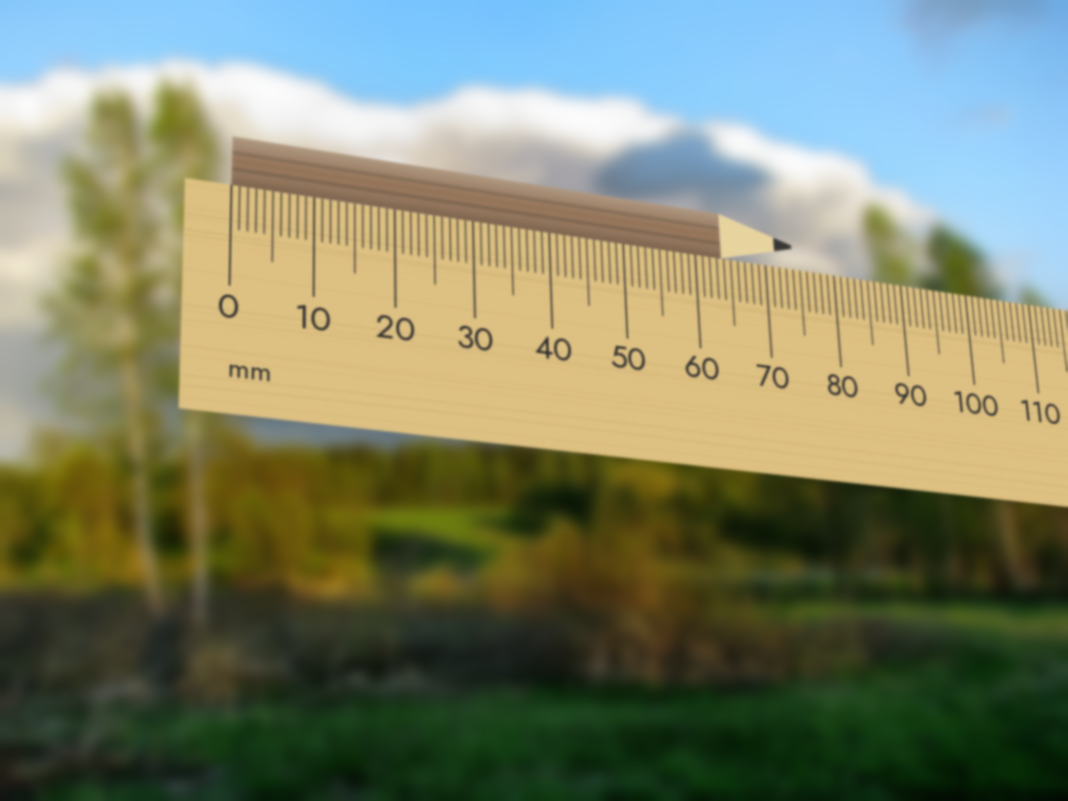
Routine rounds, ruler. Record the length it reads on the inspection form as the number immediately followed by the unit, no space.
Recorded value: 74mm
